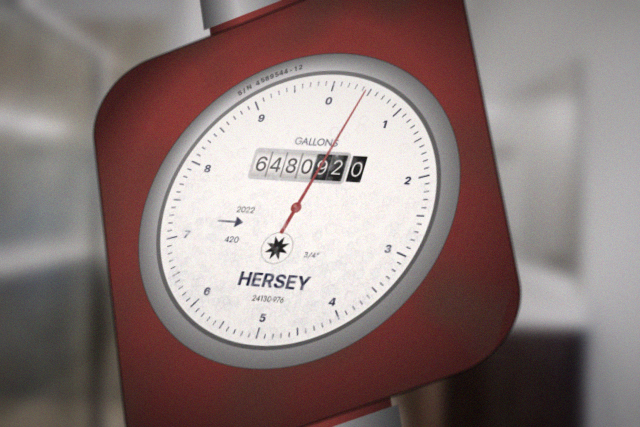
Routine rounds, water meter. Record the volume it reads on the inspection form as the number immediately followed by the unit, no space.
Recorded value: 6480920.4gal
